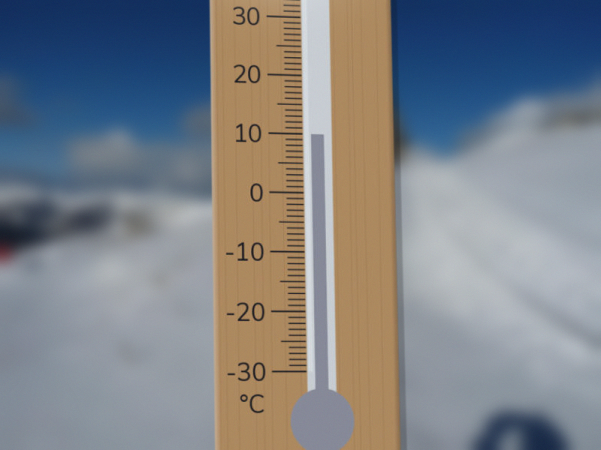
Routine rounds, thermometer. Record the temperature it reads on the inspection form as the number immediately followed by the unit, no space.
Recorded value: 10°C
